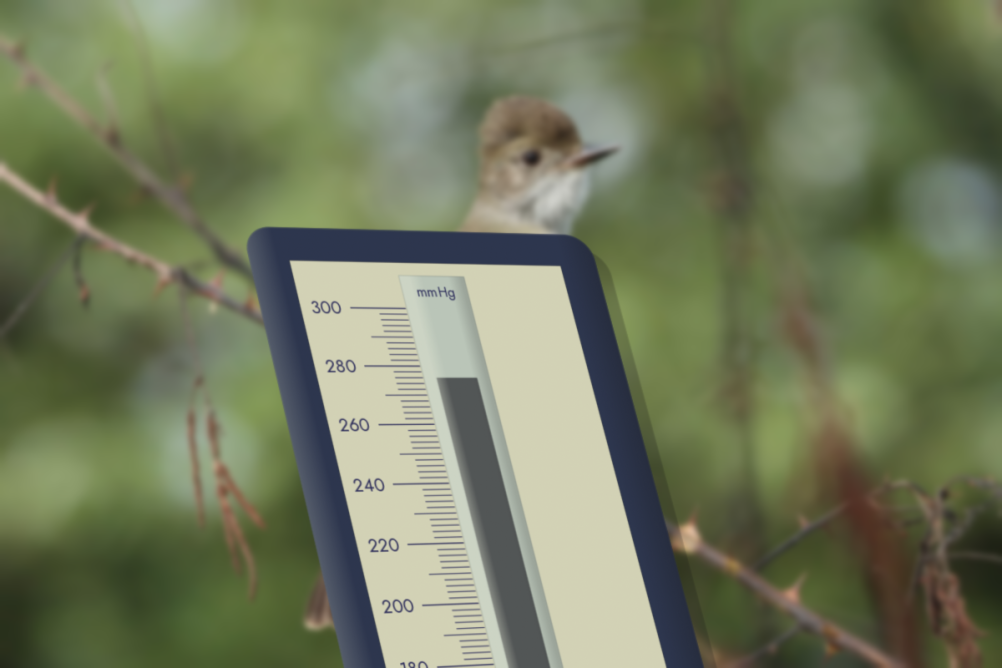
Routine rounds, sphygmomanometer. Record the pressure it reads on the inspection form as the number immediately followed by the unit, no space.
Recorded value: 276mmHg
